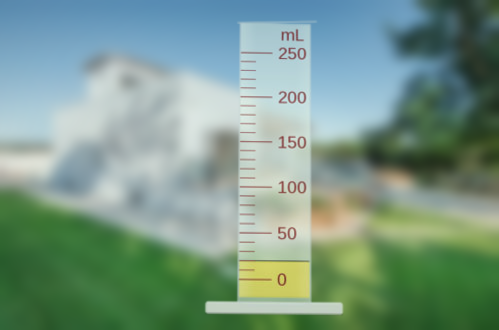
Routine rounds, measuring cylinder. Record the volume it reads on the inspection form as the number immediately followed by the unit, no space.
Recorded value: 20mL
